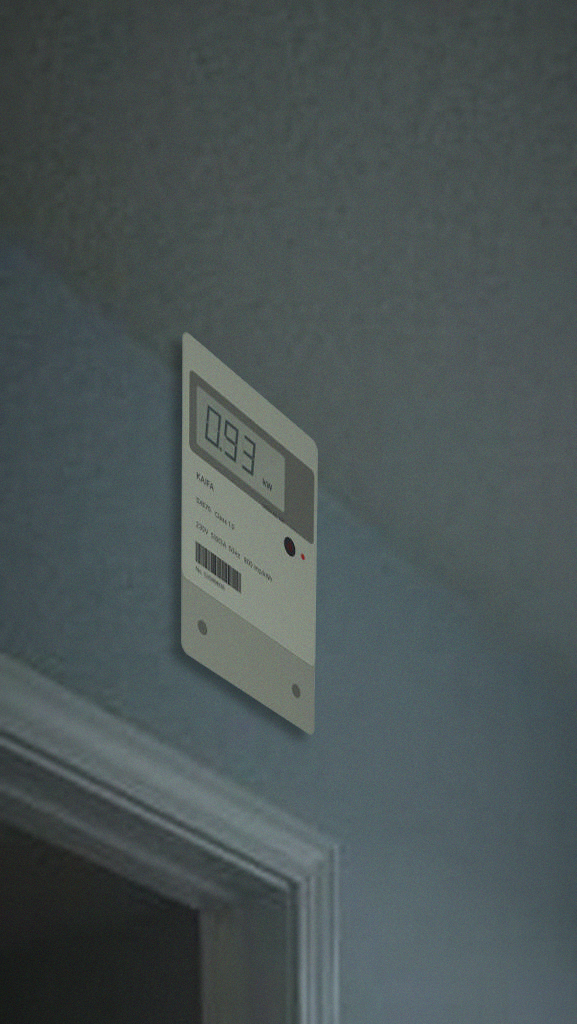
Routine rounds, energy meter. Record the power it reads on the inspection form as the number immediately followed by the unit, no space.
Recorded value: 0.93kW
